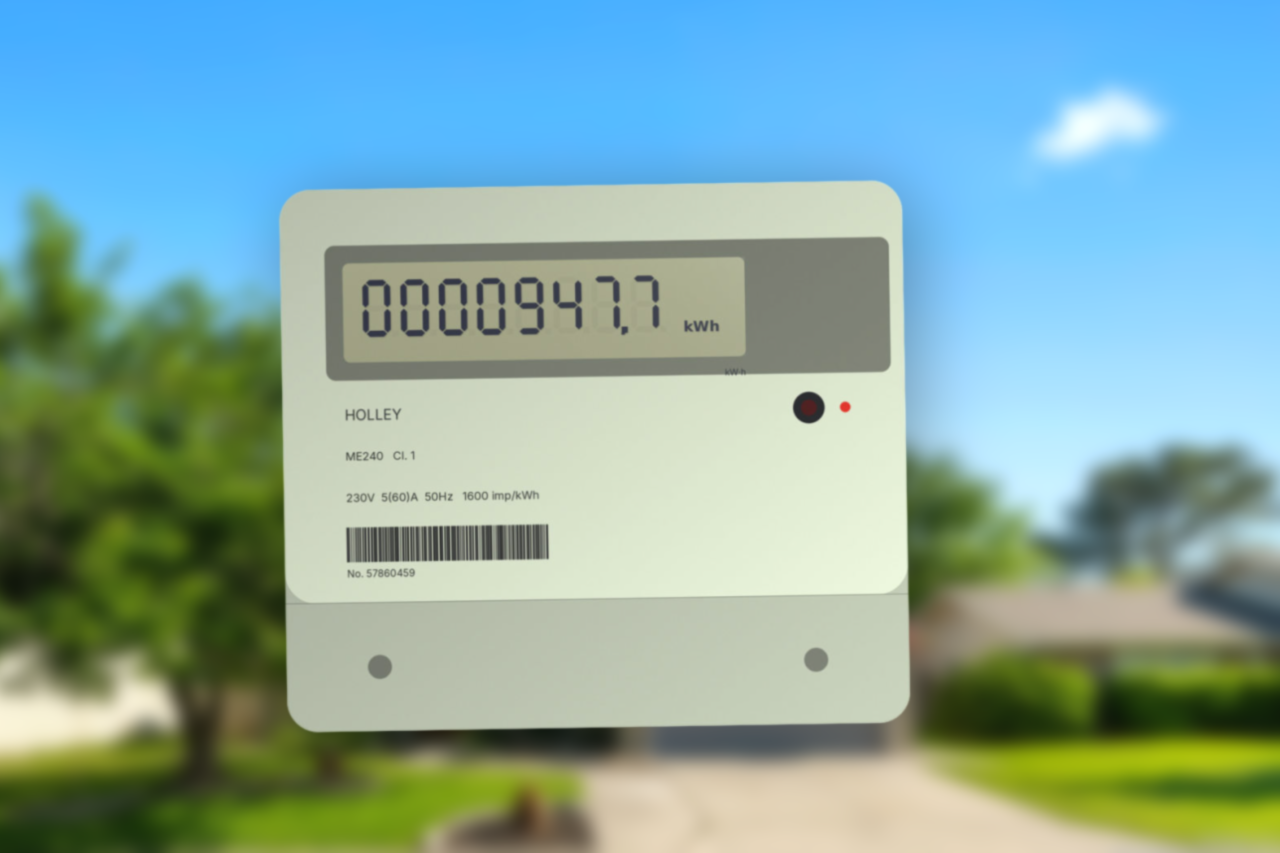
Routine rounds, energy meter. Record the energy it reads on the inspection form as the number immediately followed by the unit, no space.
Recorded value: 947.7kWh
